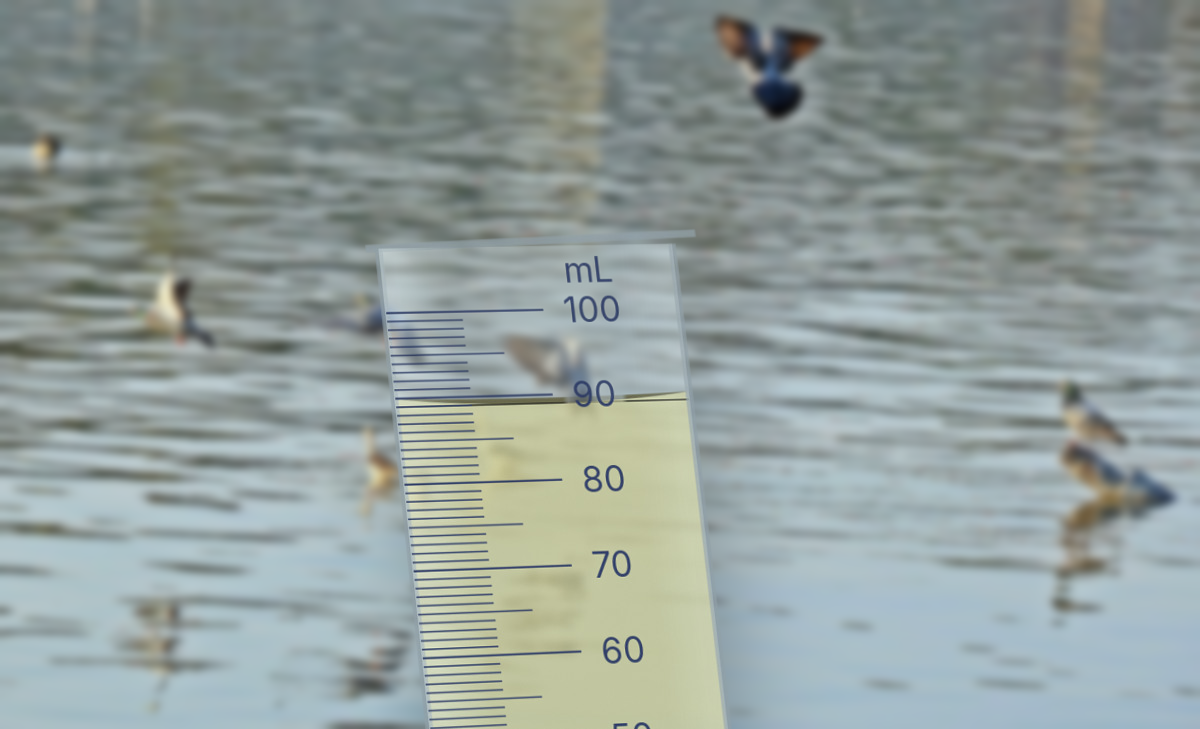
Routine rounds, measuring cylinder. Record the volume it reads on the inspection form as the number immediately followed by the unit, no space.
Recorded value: 89mL
